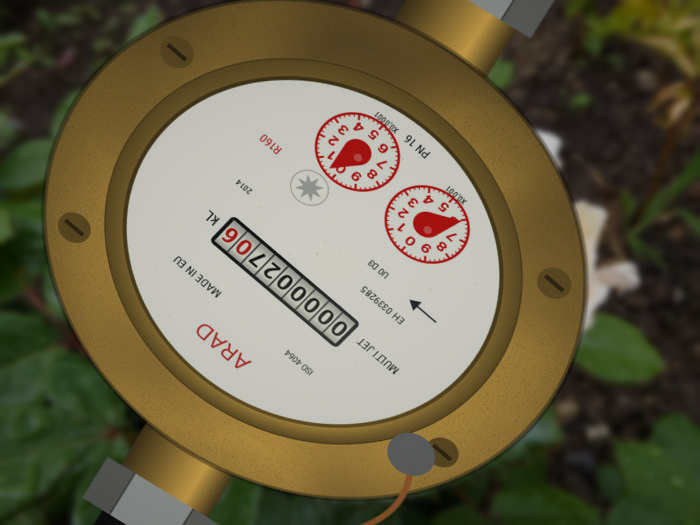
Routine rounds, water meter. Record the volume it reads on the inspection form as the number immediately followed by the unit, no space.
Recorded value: 27.0660kL
